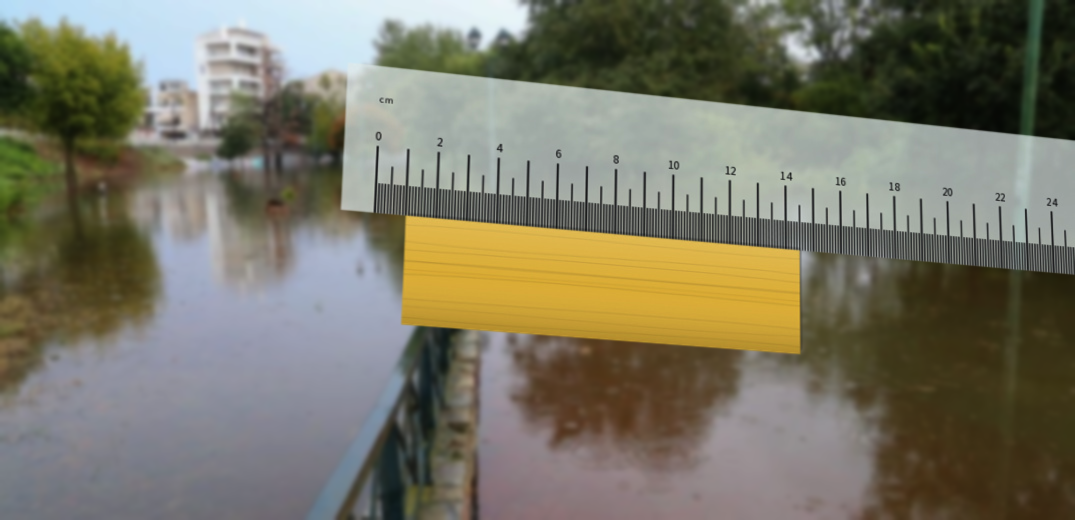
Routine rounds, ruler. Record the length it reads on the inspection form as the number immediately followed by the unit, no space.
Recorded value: 13.5cm
